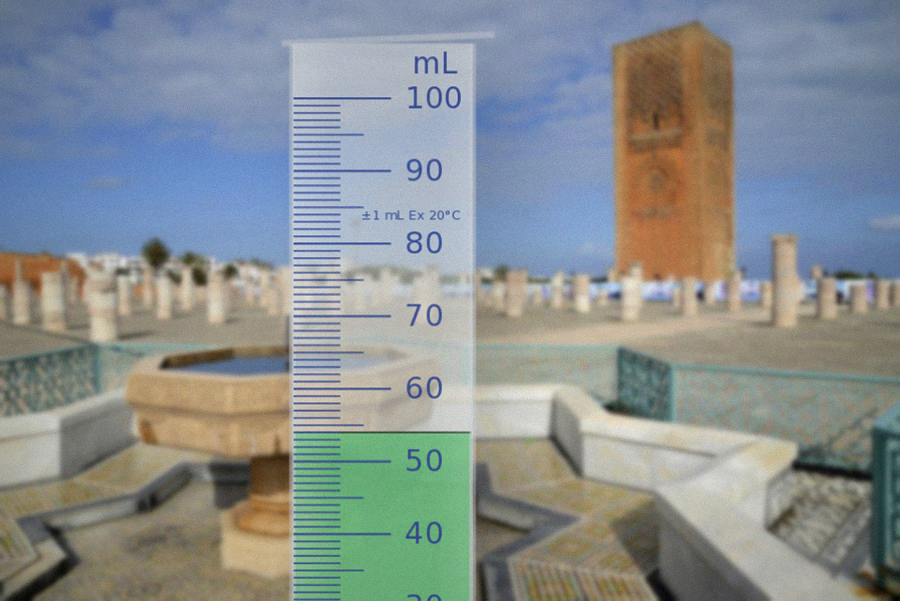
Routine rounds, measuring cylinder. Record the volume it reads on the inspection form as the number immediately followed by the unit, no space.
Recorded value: 54mL
